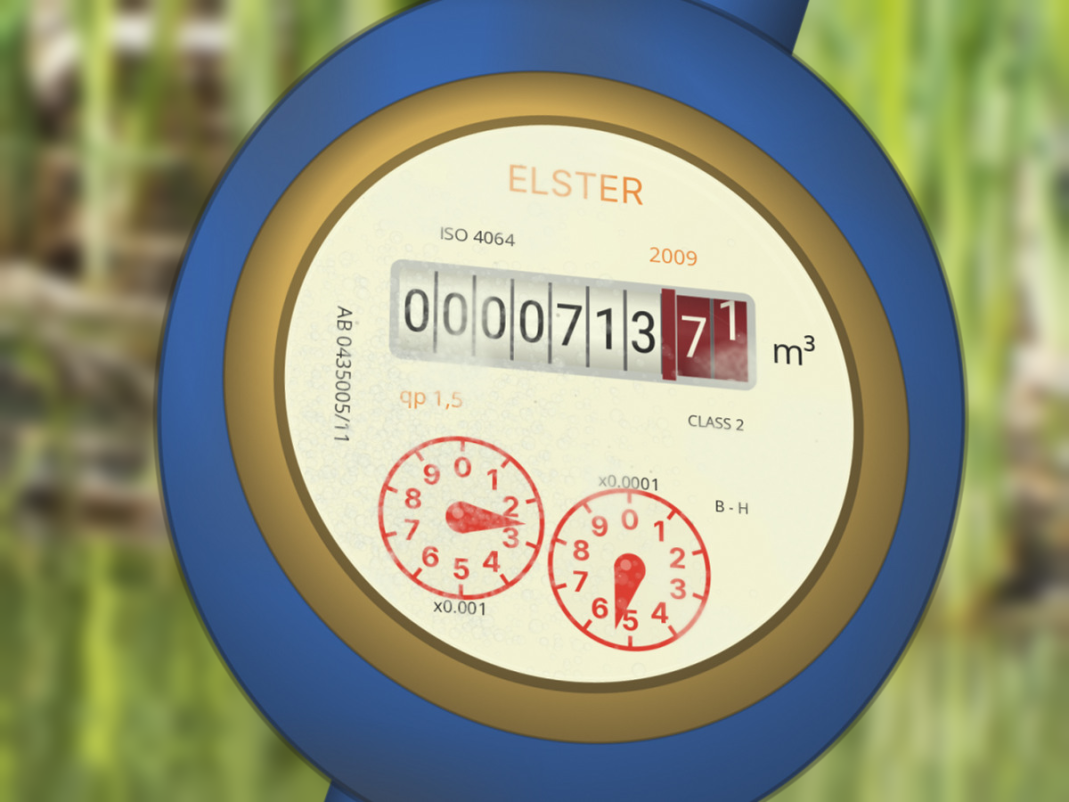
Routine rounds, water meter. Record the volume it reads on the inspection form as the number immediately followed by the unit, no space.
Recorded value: 713.7125m³
